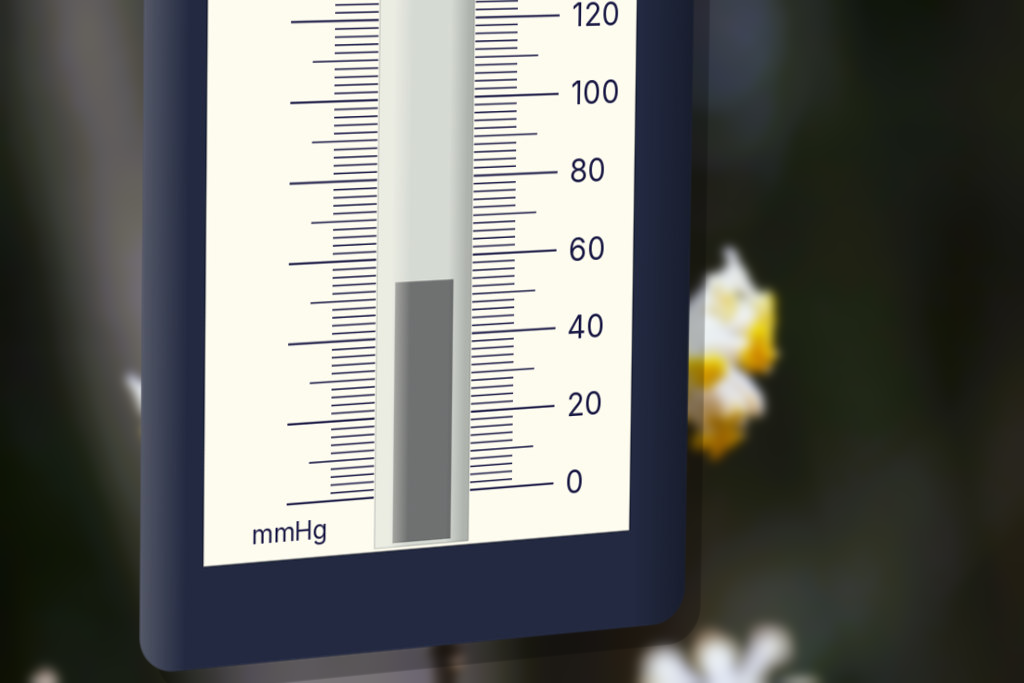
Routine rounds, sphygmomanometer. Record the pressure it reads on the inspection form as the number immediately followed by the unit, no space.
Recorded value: 54mmHg
